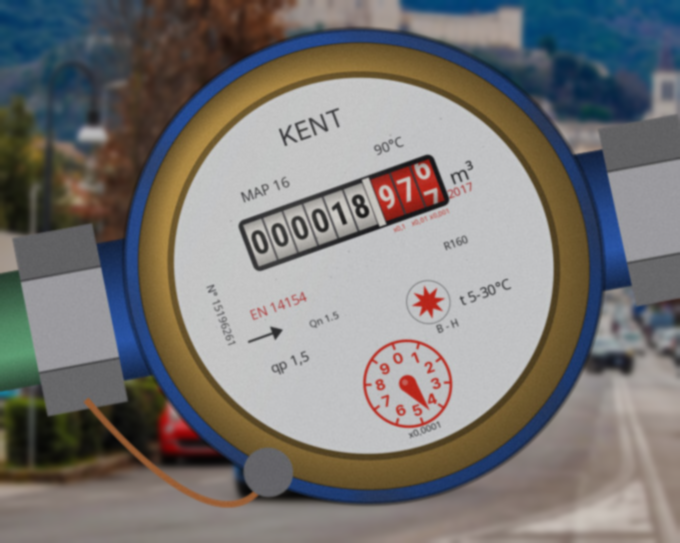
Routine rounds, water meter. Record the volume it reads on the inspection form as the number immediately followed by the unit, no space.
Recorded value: 18.9764m³
